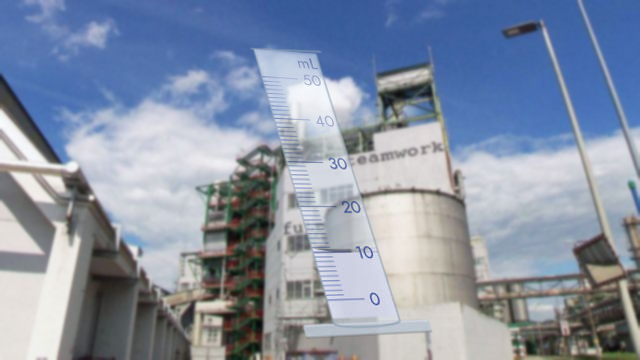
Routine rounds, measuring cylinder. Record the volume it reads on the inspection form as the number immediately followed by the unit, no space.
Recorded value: 10mL
